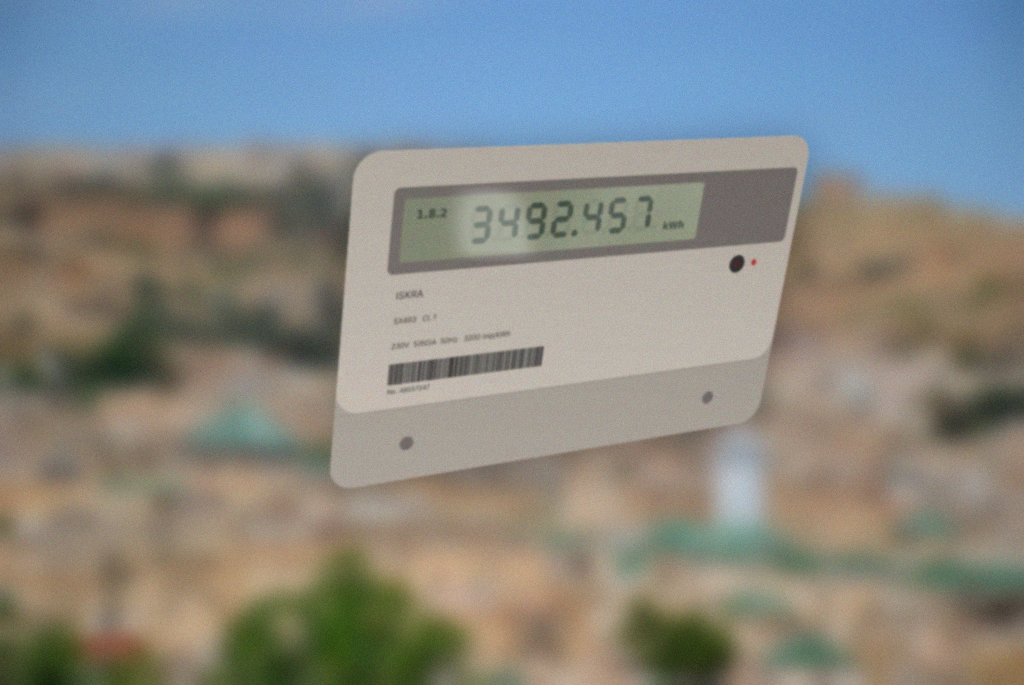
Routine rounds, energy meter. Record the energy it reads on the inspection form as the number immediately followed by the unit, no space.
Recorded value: 3492.457kWh
